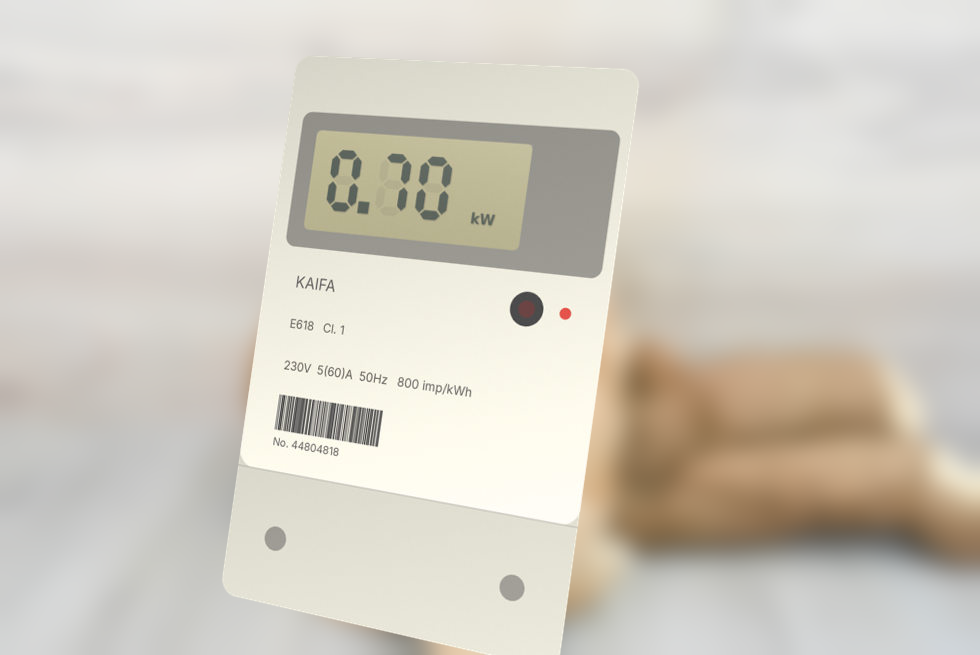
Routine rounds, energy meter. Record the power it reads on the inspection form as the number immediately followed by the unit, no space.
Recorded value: 0.70kW
